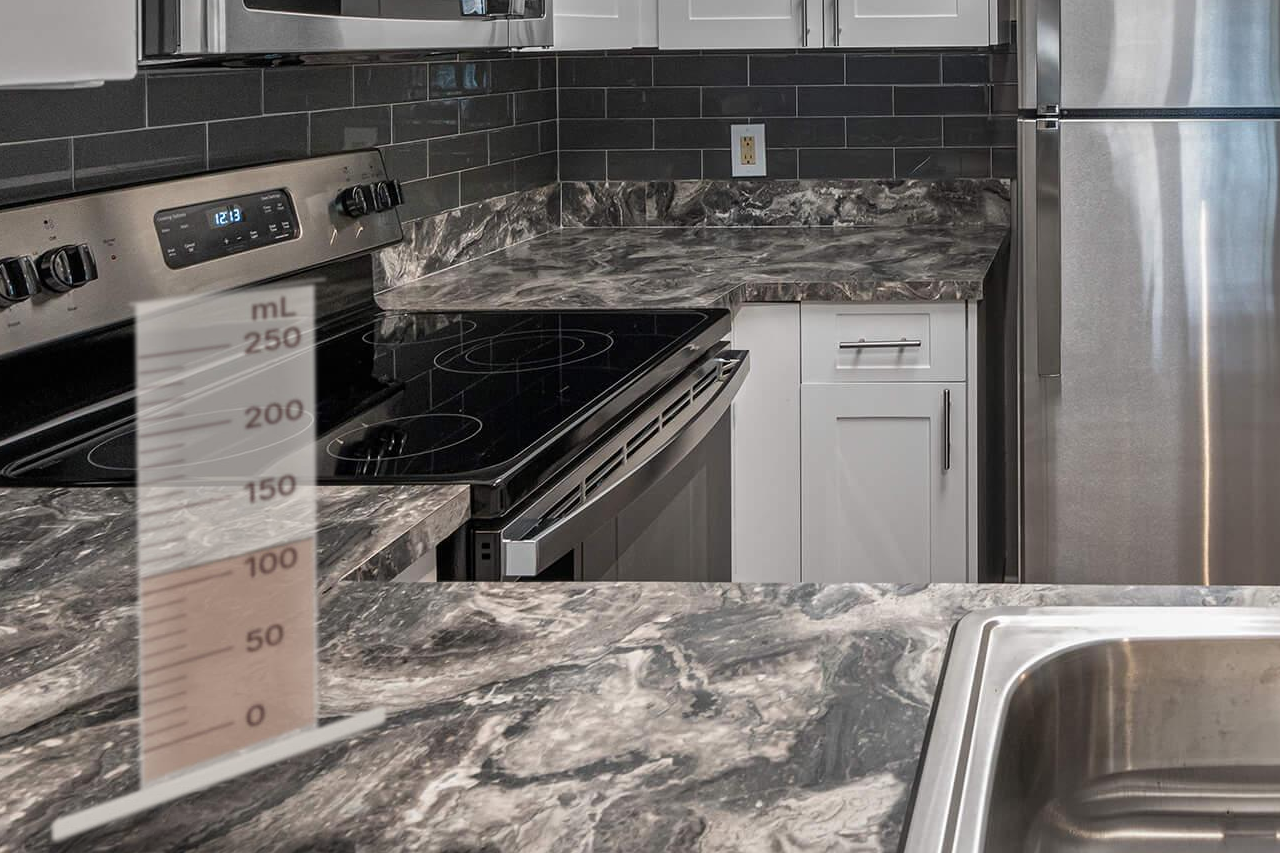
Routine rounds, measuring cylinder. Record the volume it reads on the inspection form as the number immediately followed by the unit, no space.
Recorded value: 110mL
